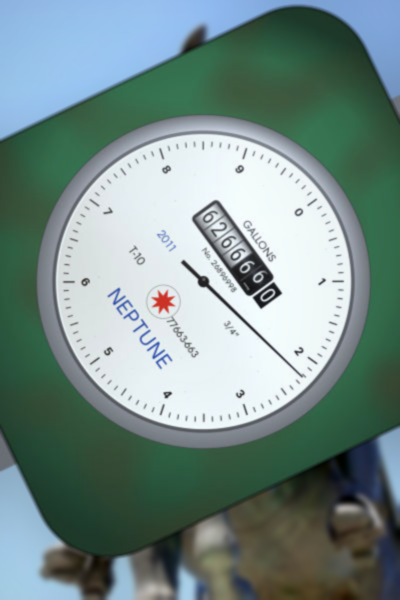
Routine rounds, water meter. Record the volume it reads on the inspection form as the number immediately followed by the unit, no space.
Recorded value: 6266662.2gal
